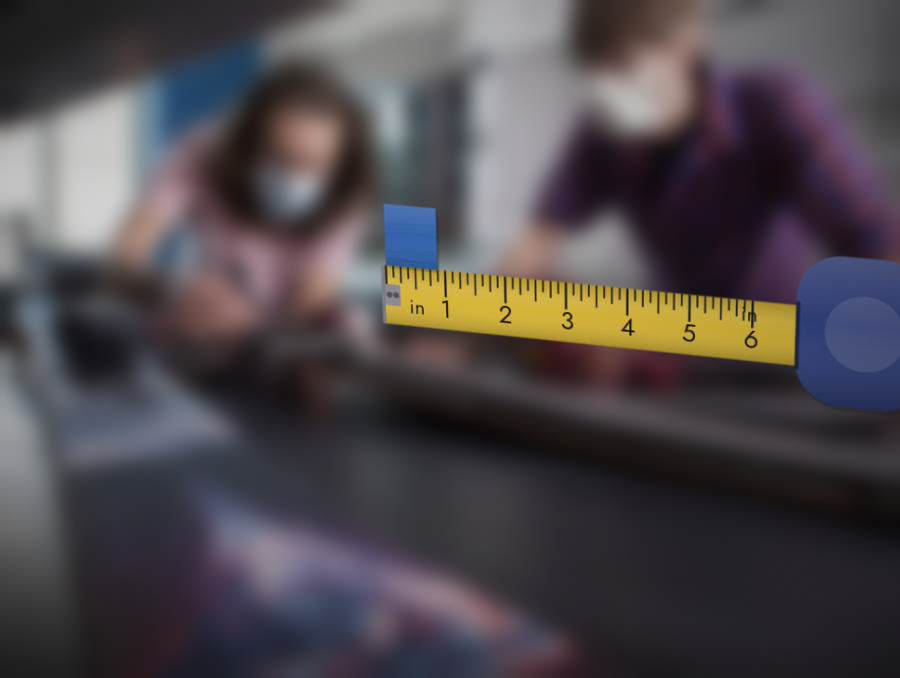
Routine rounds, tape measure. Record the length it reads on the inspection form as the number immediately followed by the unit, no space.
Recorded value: 0.875in
